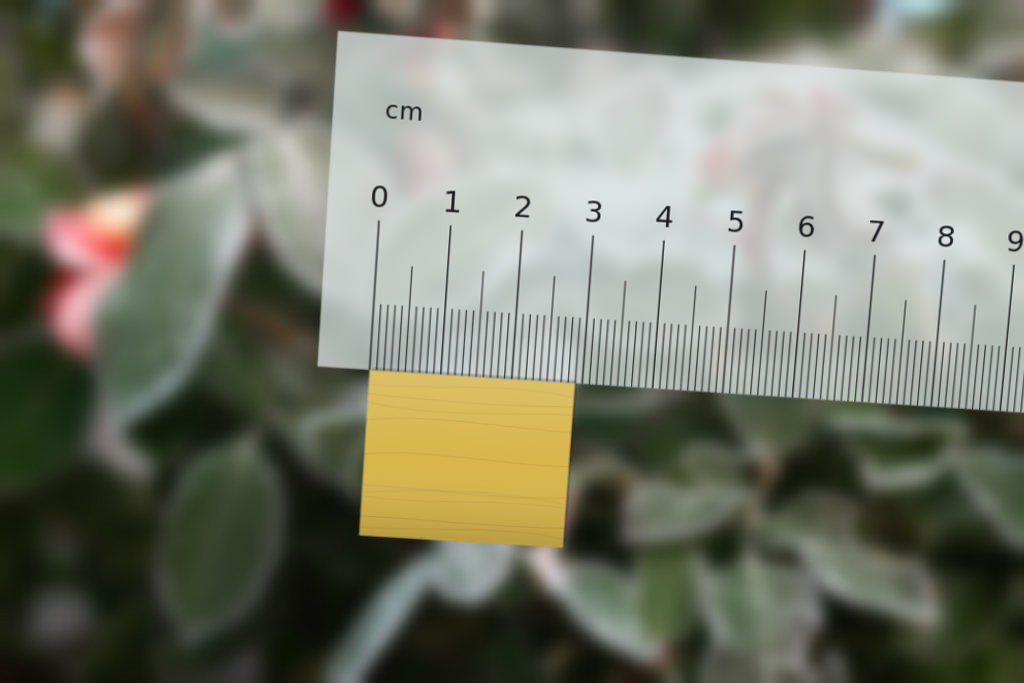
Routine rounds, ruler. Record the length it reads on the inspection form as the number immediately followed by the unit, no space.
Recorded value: 2.9cm
